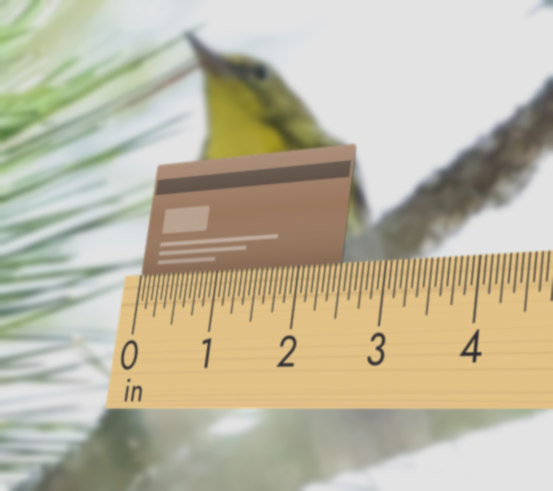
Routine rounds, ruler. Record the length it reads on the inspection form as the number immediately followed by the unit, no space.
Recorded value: 2.5in
